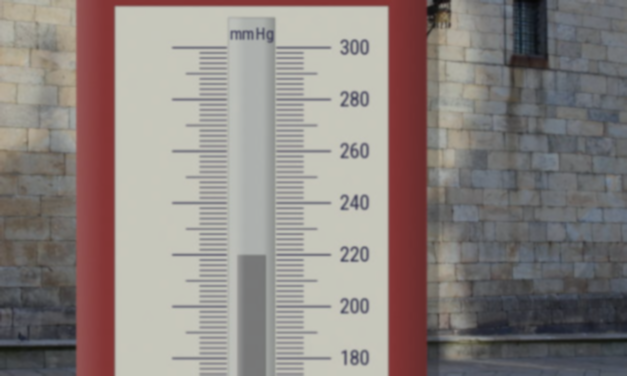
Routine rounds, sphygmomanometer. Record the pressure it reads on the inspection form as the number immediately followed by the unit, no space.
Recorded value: 220mmHg
